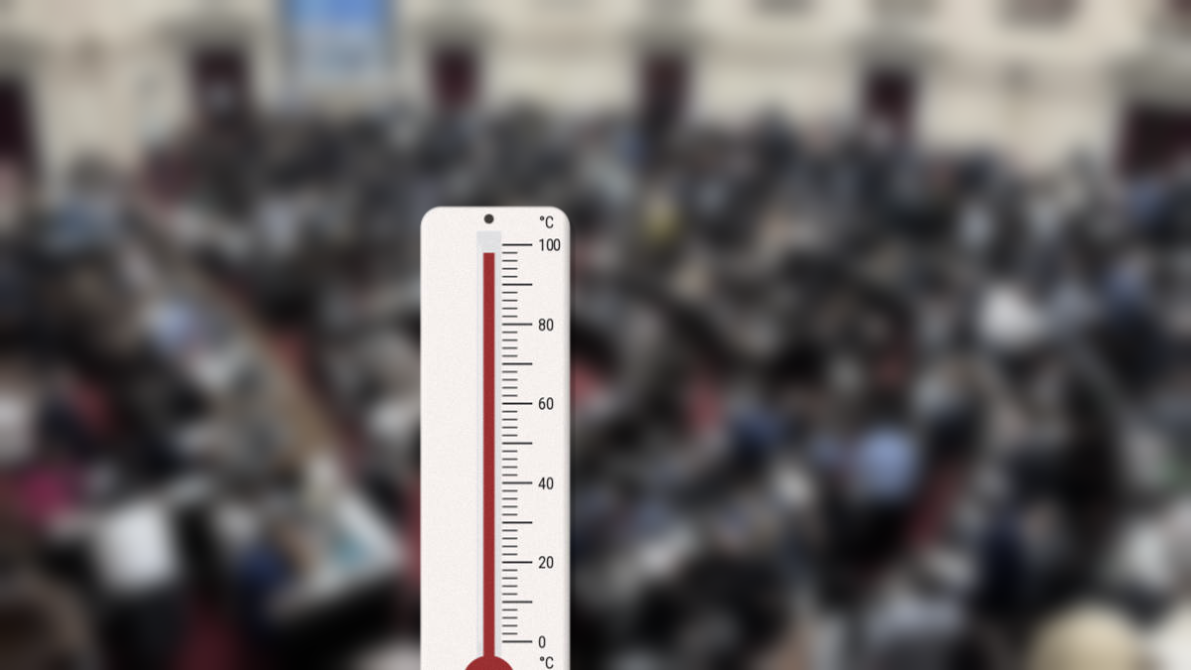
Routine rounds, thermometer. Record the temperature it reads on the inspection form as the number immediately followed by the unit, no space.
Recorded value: 98°C
